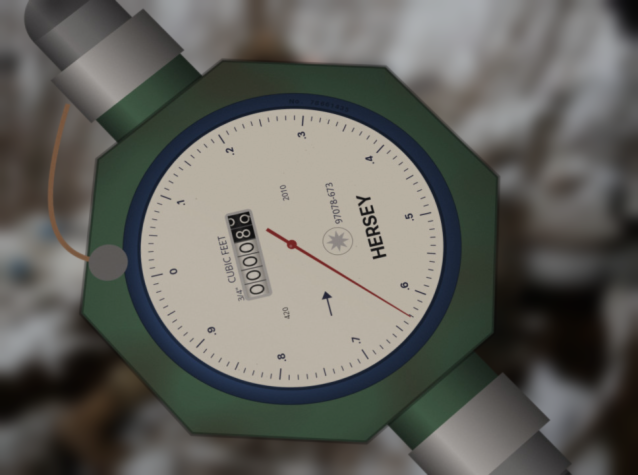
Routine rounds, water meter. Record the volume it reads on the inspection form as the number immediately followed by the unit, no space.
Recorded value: 88.63ft³
